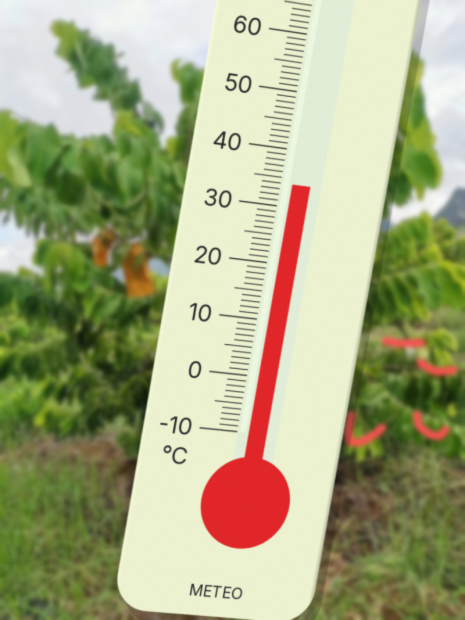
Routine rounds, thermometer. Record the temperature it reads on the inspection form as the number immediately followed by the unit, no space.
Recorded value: 34°C
